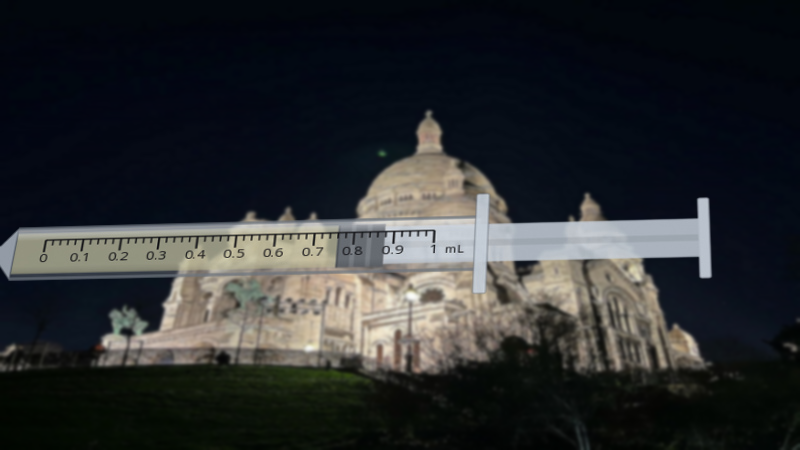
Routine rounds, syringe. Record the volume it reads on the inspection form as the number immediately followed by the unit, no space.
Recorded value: 0.76mL
